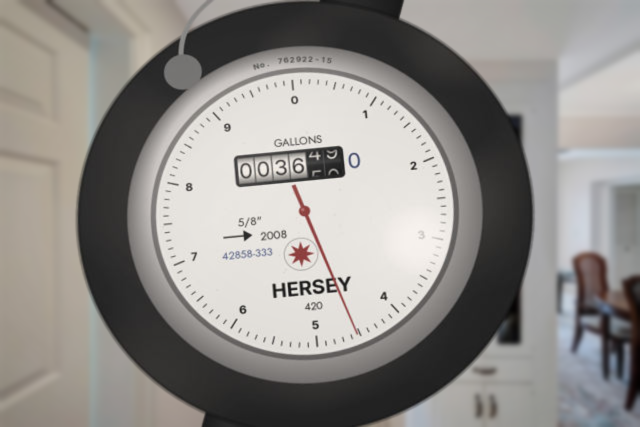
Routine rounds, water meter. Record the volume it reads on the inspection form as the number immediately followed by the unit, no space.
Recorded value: 36494.5gal
